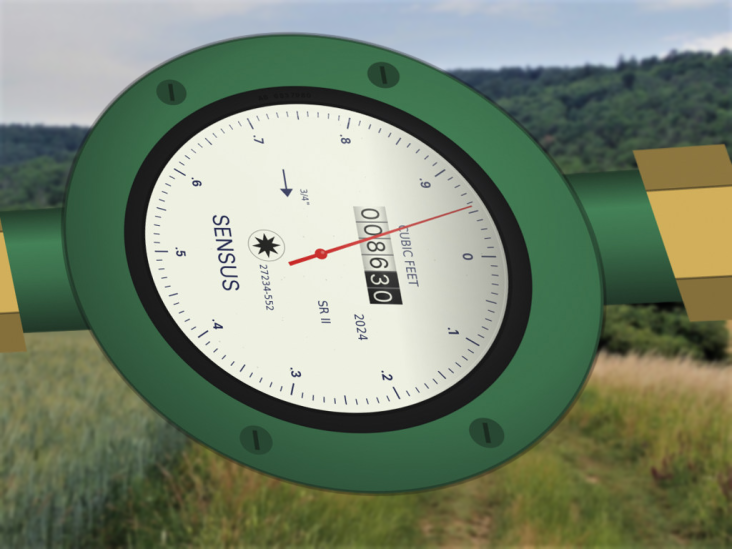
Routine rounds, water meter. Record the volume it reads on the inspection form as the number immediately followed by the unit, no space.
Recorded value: 8629.94ft³
